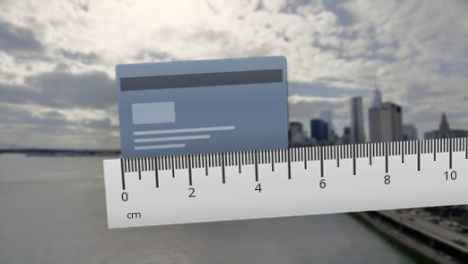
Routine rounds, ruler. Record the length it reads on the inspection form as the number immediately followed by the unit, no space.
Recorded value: 5cm
